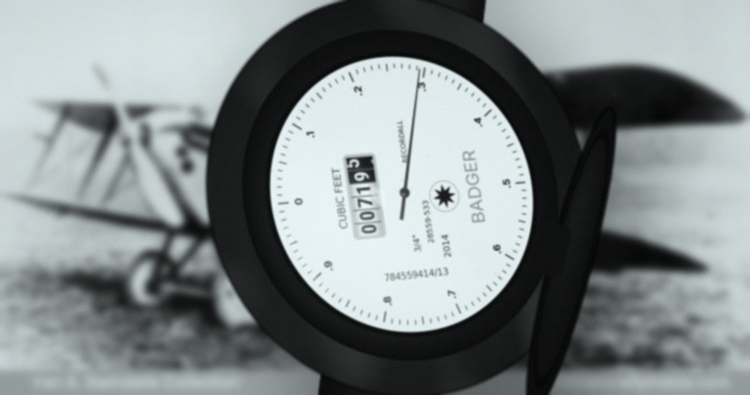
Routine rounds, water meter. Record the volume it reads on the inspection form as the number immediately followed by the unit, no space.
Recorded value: 7195.29ft³
